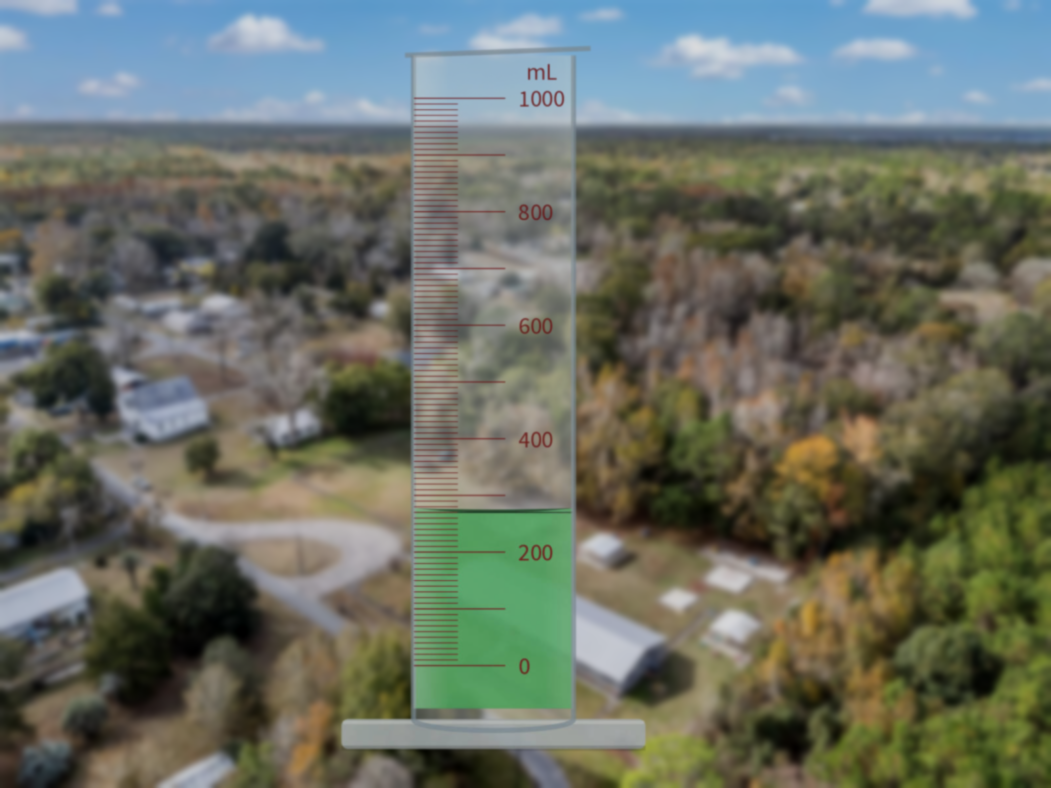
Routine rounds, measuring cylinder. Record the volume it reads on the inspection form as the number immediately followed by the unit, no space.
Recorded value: 270mL
